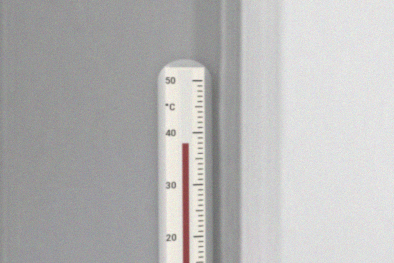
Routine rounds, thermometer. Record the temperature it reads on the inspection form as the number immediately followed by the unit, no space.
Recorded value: 38°C
